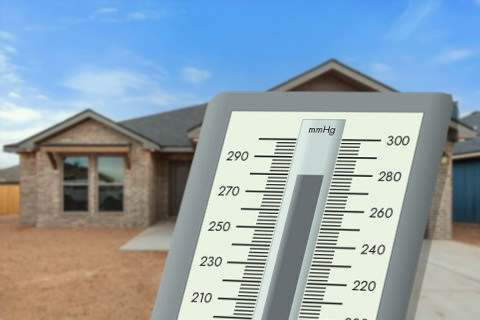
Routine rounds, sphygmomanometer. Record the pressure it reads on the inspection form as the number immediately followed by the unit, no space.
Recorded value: 280mmHg
